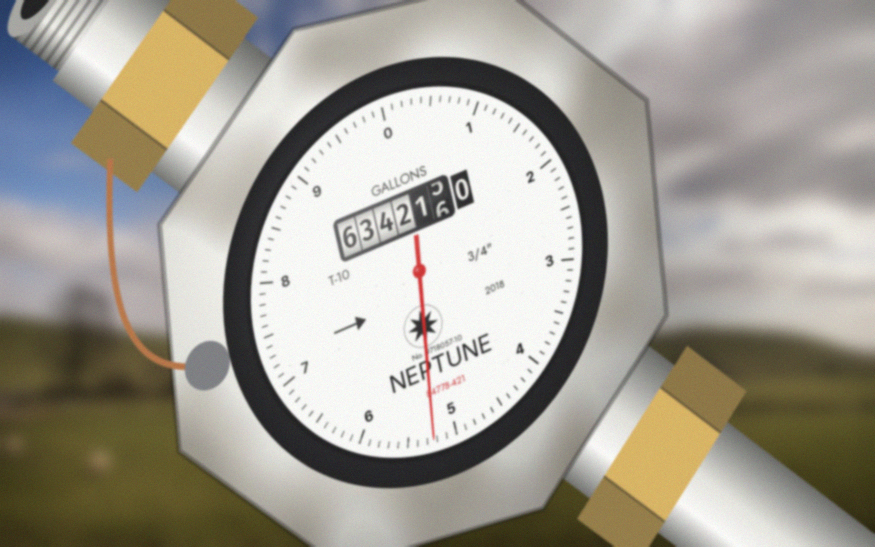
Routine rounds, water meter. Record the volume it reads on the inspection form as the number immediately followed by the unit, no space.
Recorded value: 6342155.2gal
